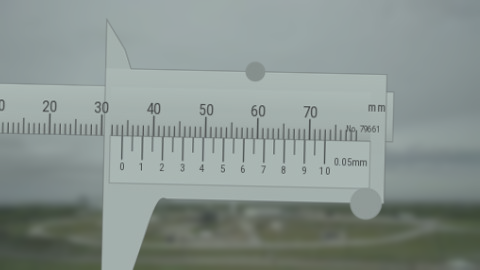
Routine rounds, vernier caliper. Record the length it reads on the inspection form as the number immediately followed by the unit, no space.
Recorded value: 34.0mm
